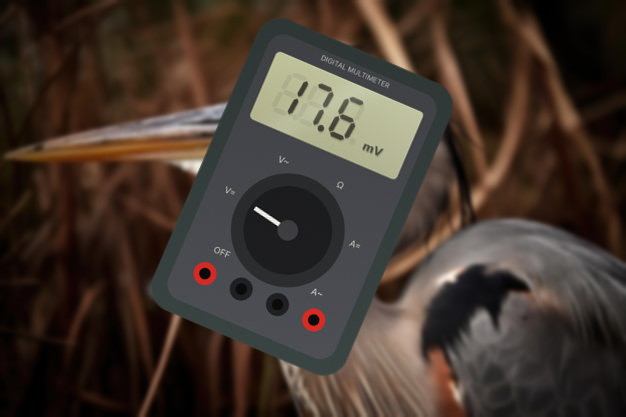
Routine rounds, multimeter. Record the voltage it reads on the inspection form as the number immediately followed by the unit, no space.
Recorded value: 17.6mV
